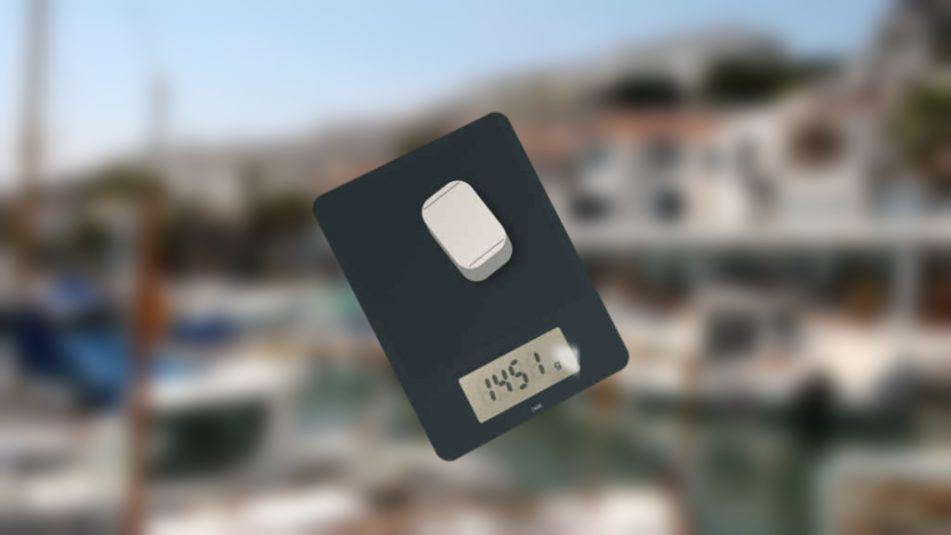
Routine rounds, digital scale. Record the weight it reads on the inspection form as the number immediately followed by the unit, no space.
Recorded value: 1451g
